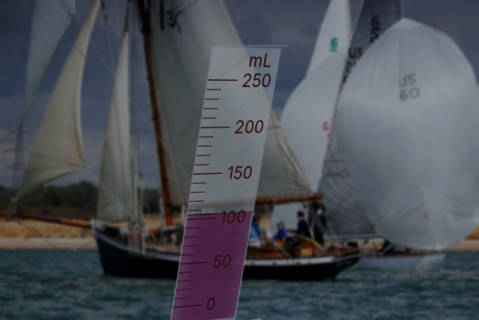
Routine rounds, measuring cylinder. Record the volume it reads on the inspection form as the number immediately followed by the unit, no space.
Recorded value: 105mL
